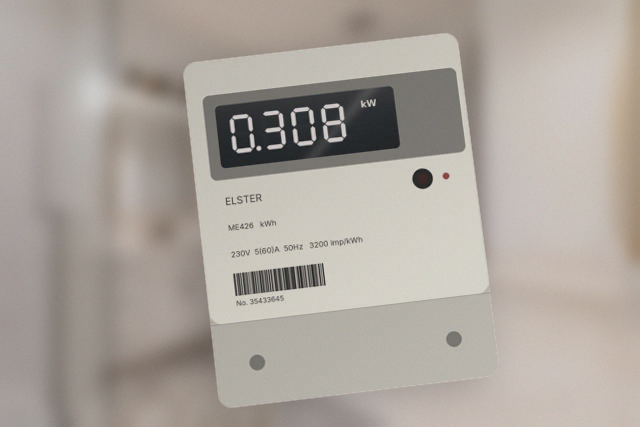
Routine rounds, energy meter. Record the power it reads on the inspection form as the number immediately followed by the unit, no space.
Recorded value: 0.308kW
